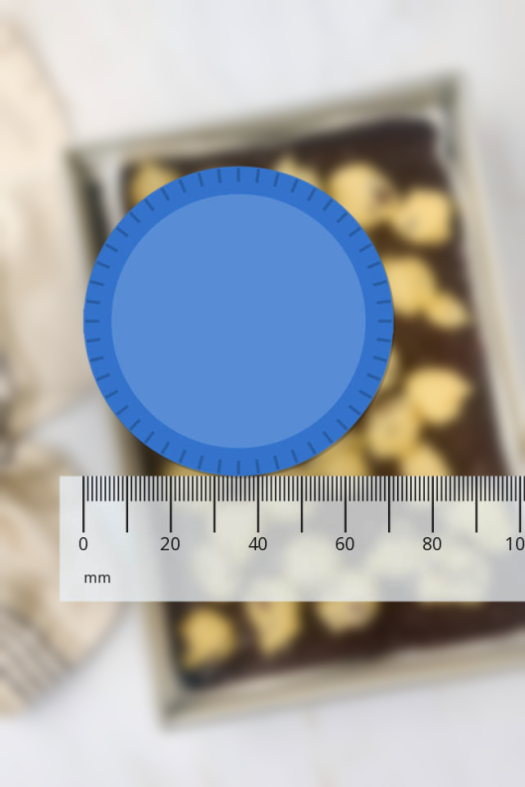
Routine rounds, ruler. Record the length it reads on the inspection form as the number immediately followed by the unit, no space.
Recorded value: 71mm
